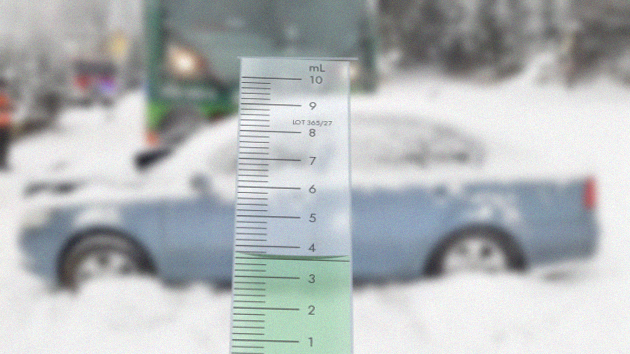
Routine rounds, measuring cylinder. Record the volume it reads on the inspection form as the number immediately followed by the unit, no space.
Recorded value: 3.6mL
